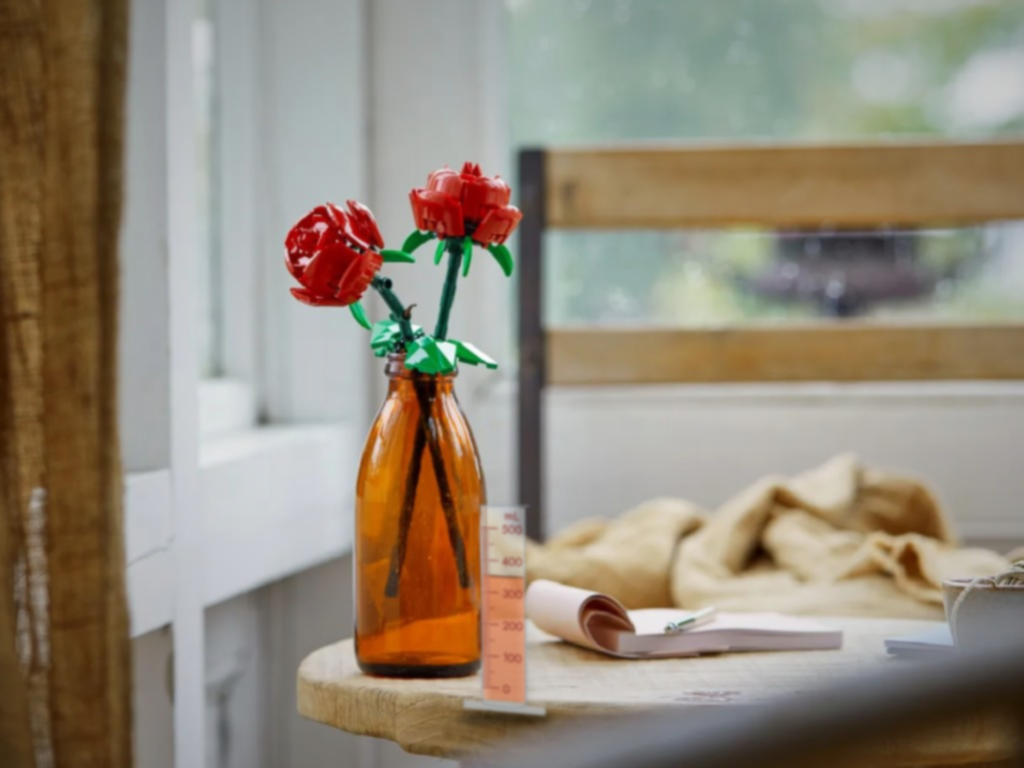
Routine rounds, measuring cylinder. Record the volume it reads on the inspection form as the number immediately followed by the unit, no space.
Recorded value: 350mL
